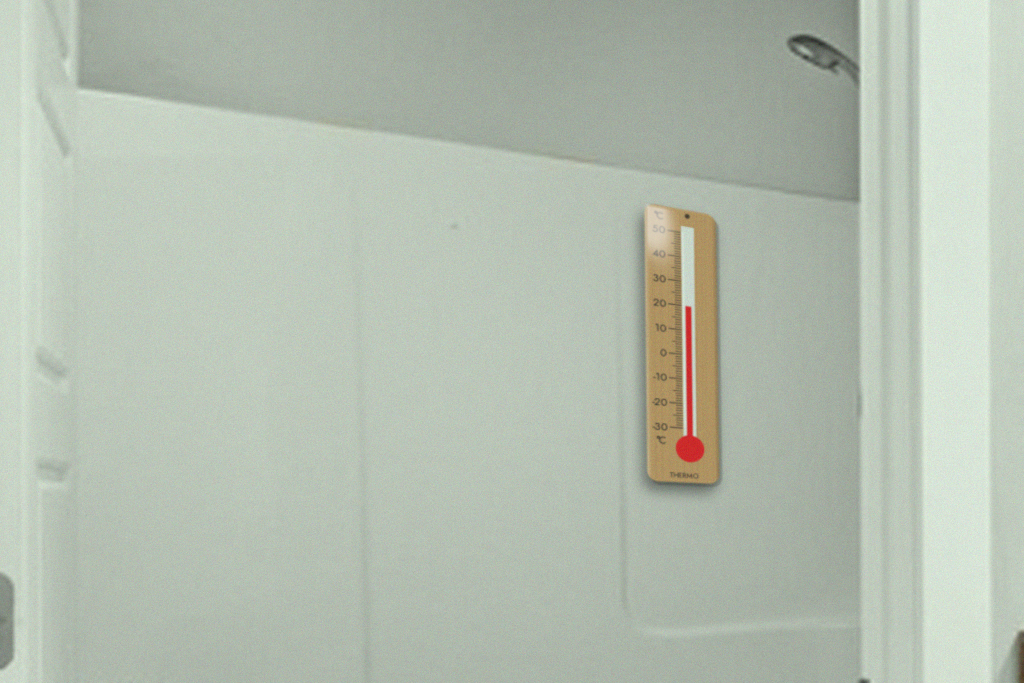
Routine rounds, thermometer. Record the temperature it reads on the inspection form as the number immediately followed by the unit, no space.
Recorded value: 20°C
